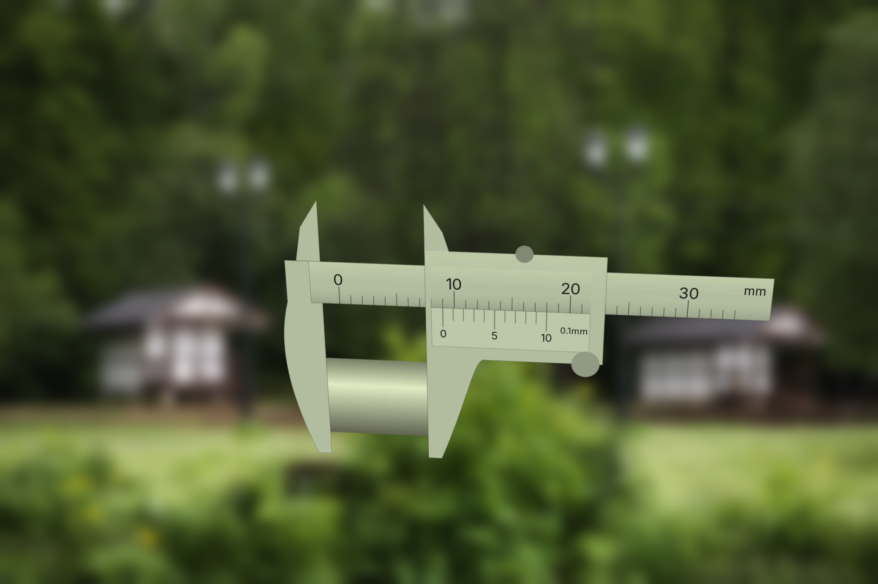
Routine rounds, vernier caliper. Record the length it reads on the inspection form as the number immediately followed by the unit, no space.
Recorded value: 9.0mm
